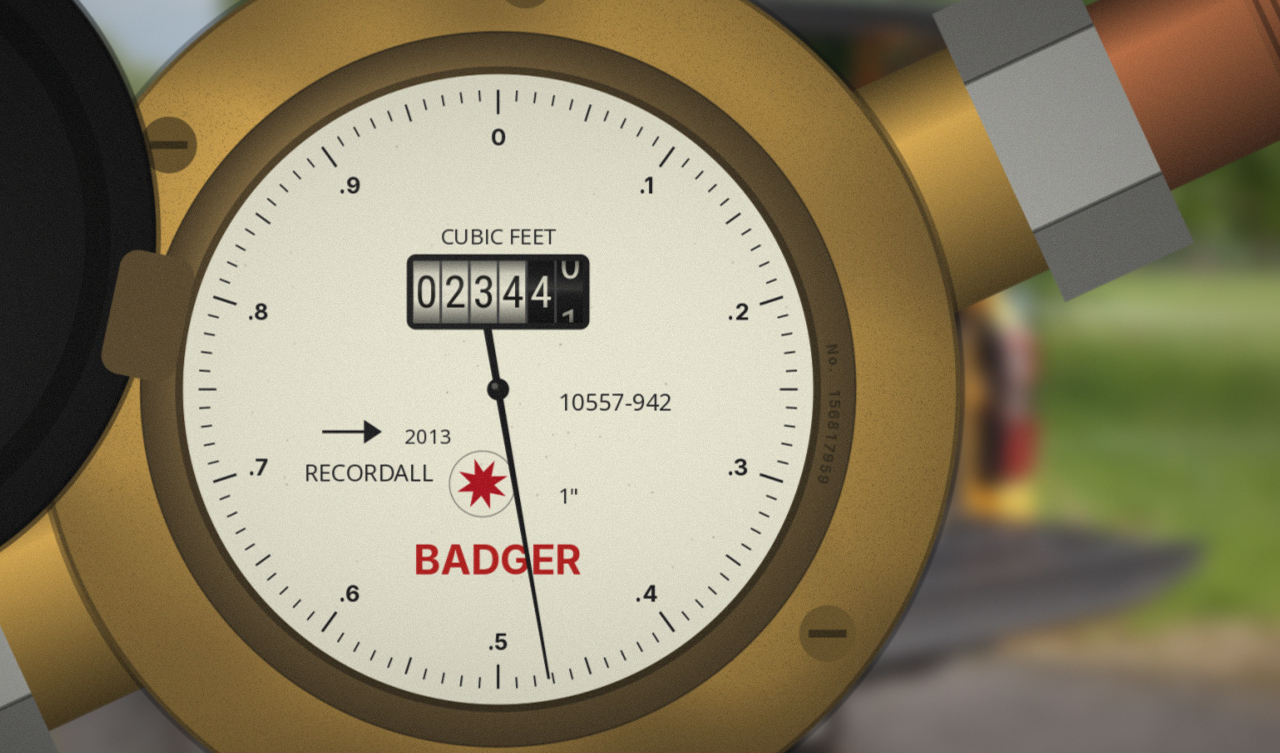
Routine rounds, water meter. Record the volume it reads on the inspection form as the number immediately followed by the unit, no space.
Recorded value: 23440.47ft³
